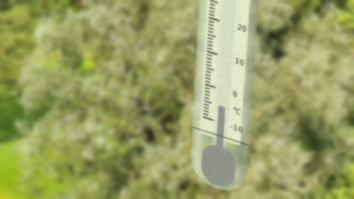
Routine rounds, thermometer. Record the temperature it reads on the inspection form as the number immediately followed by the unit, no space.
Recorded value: -5°C
